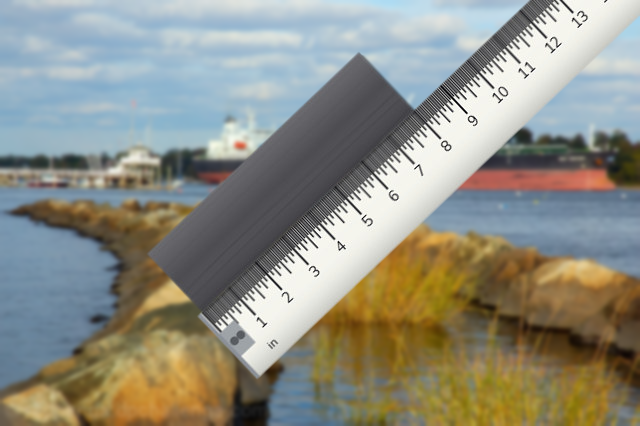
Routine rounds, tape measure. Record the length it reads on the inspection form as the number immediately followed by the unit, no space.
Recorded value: 8in
